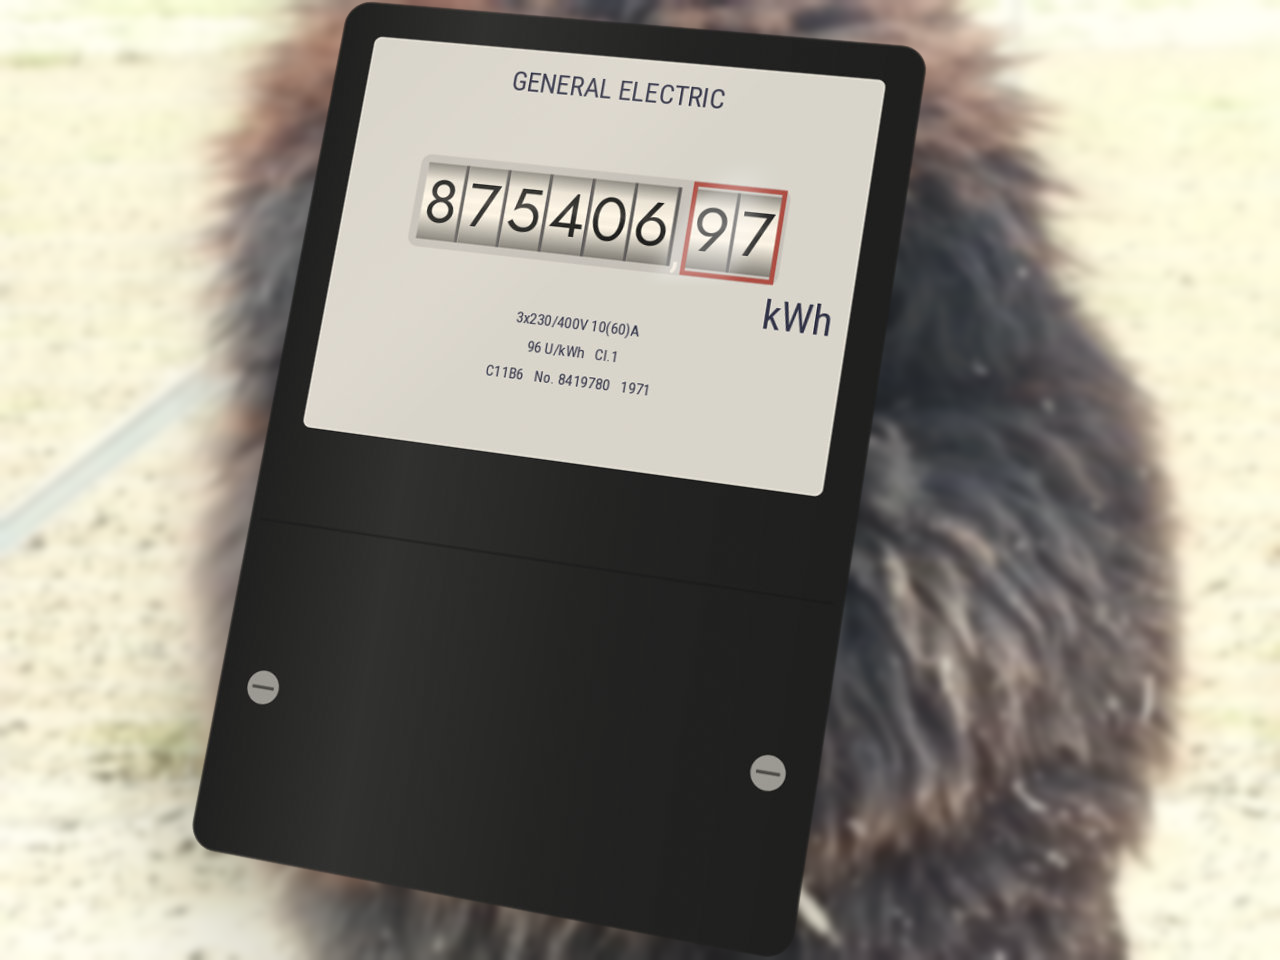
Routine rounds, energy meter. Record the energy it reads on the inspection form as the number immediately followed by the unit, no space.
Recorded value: 875406.97kWh
